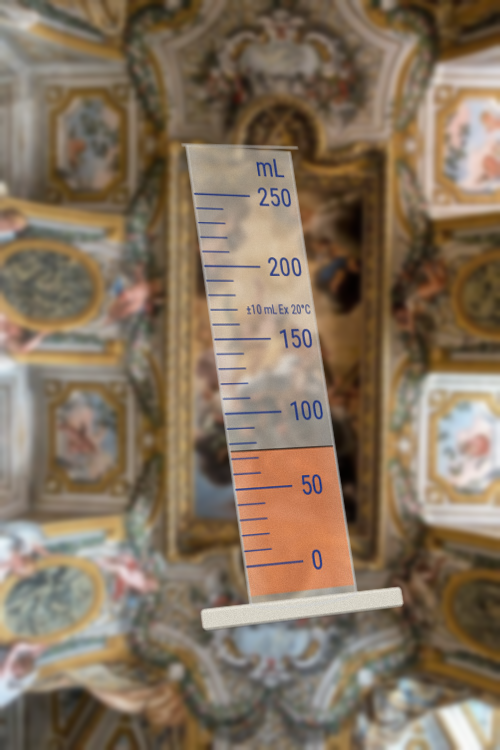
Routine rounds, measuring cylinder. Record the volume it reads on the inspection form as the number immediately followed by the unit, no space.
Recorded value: 75mL
